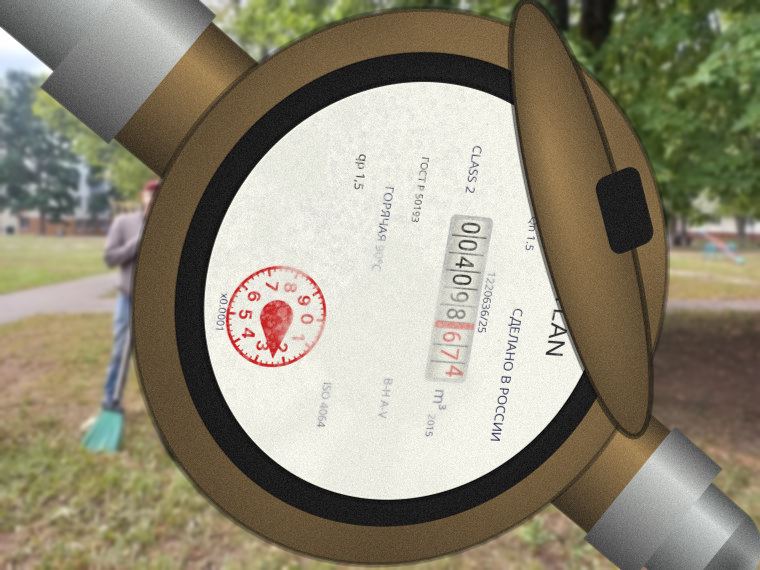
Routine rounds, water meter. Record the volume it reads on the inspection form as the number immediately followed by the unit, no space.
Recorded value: 4098.6742m³
